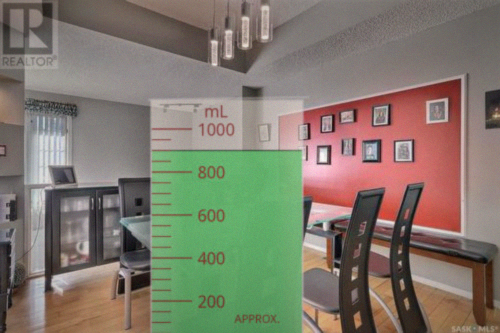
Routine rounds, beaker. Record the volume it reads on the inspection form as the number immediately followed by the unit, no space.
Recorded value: 900mL
